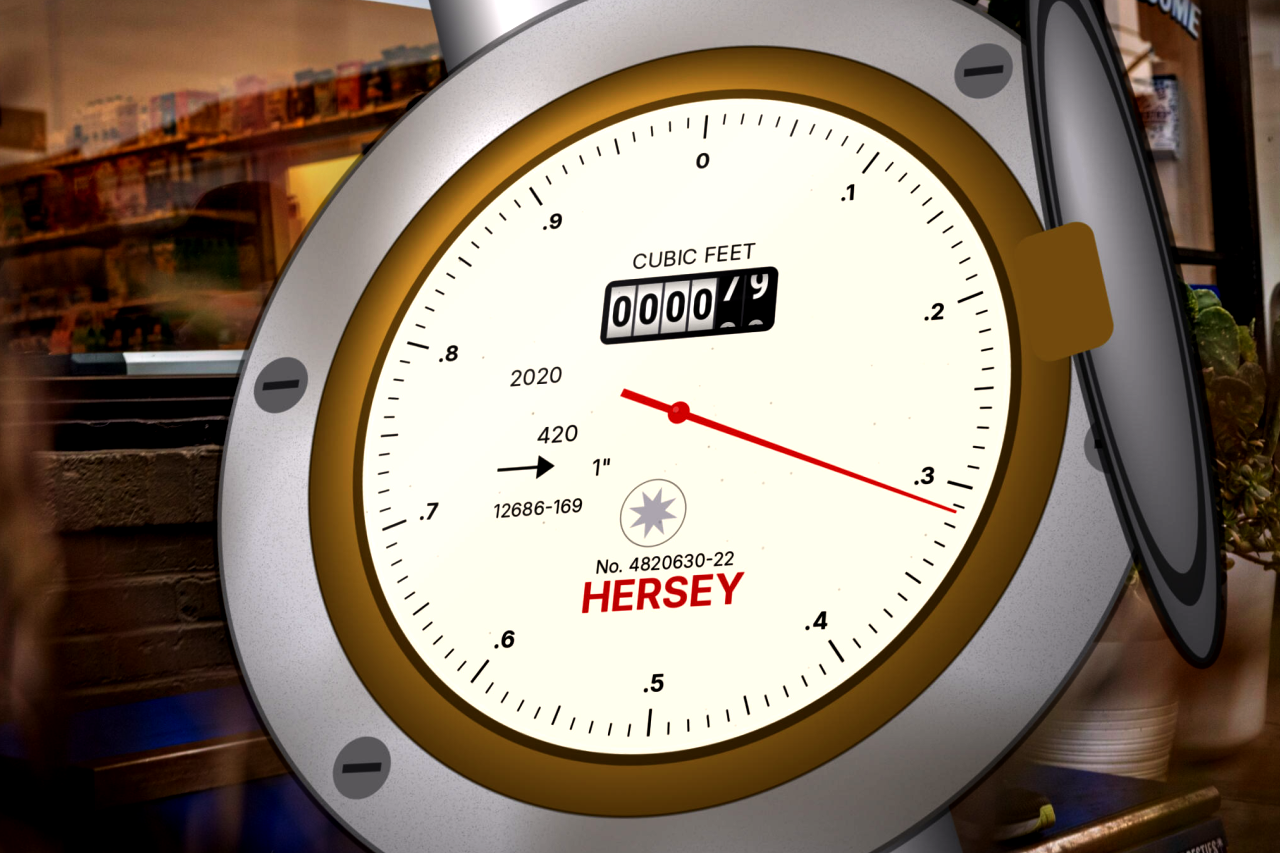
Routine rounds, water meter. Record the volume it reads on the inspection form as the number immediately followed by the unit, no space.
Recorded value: 79.31ft³
